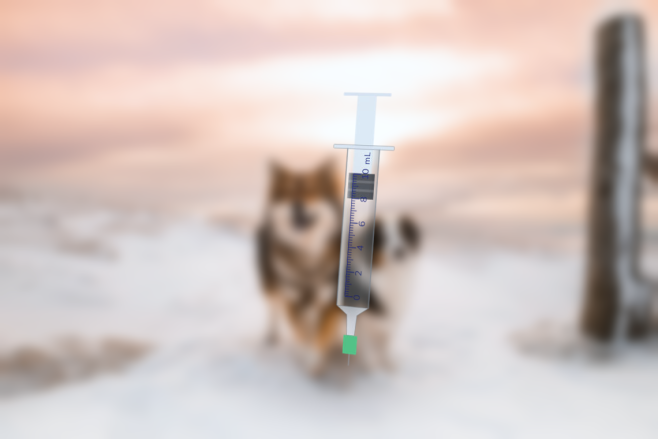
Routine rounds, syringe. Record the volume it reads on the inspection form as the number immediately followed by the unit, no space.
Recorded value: 8mL
